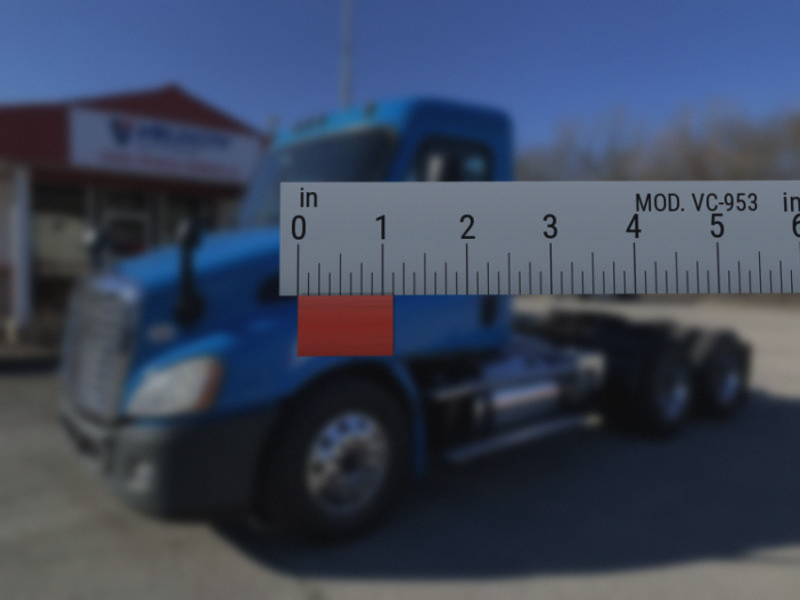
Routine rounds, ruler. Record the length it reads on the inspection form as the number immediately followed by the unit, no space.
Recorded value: 1.125in
